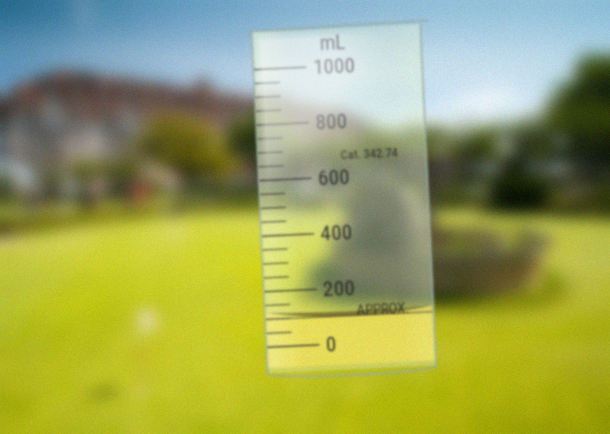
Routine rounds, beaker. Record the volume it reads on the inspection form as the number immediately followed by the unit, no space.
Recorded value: 100mL
